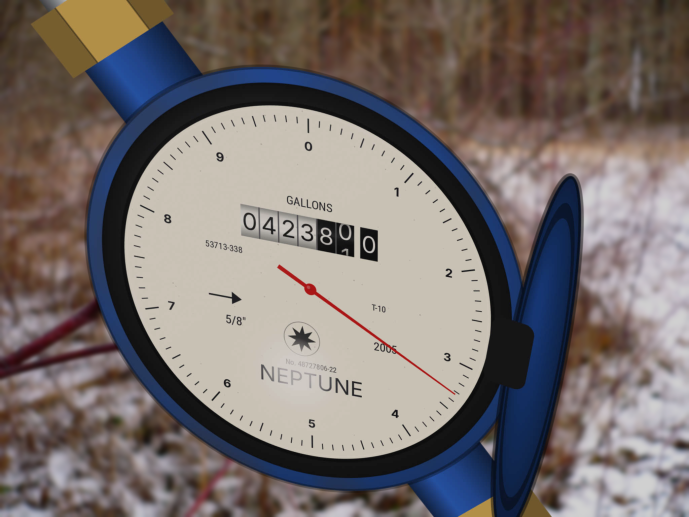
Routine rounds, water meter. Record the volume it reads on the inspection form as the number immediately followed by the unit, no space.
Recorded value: 423803.3gal
